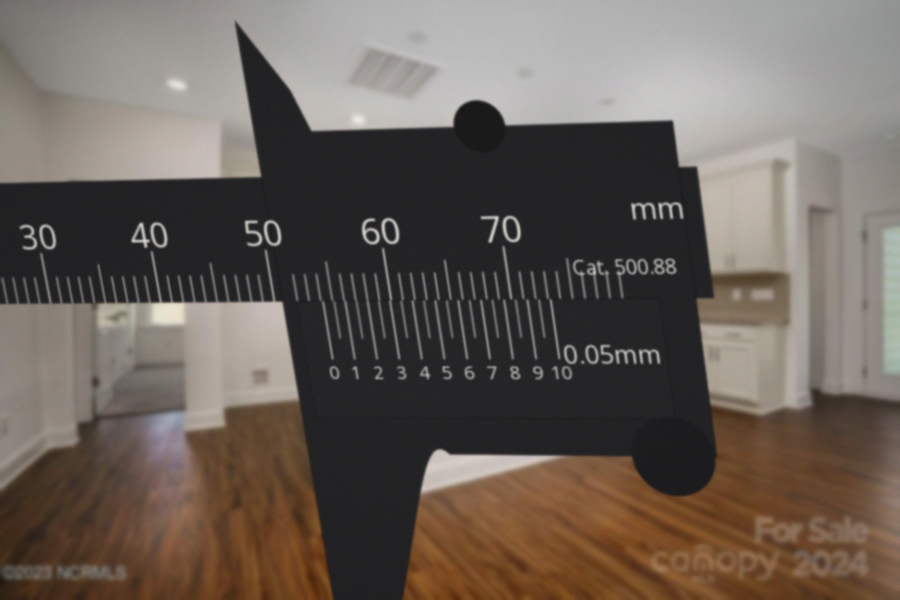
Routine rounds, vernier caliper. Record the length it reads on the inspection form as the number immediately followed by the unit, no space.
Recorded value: 54.2mm
